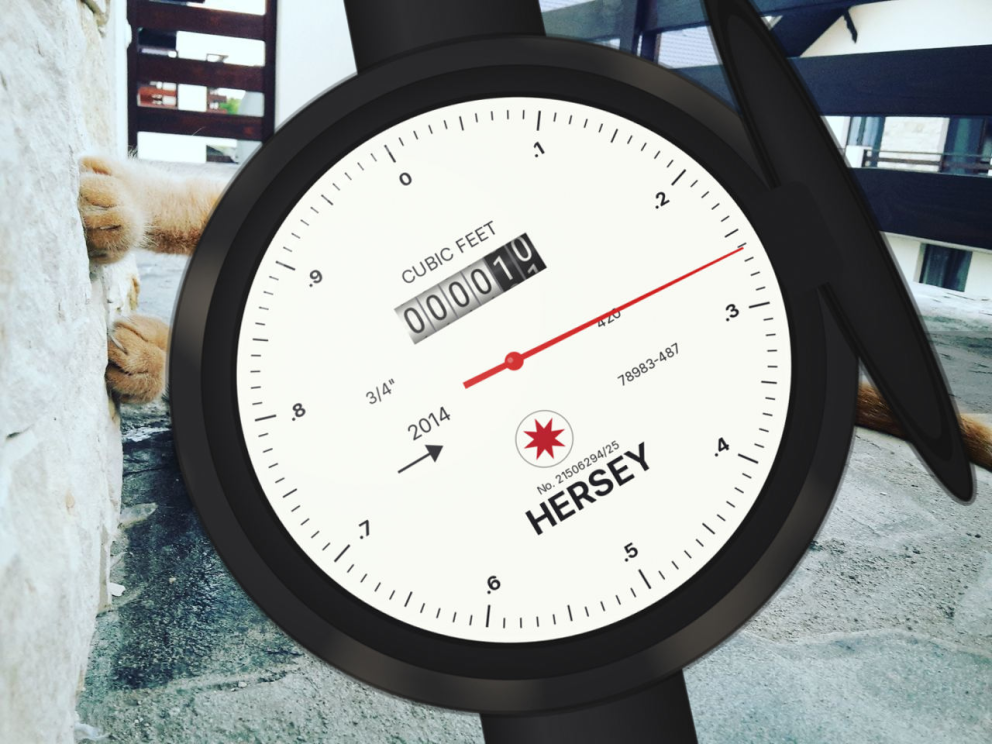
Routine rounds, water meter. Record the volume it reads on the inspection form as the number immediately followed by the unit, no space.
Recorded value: 10.26ft³
